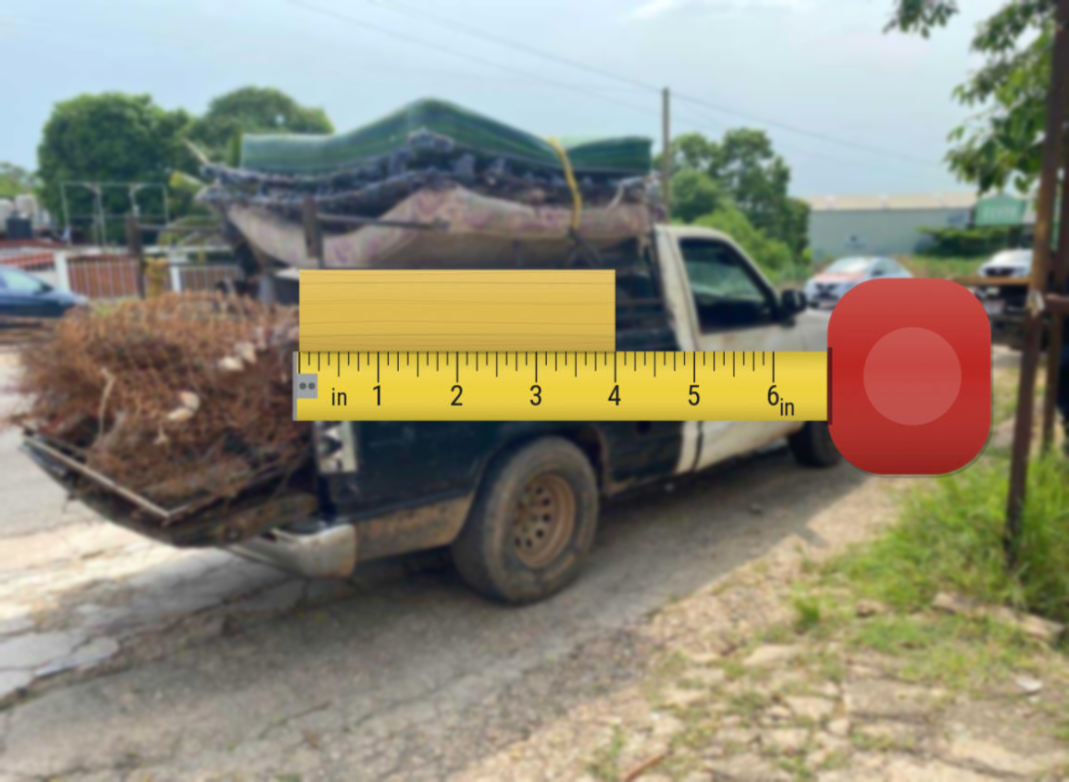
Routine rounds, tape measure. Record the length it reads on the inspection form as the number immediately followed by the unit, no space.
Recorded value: 4in
